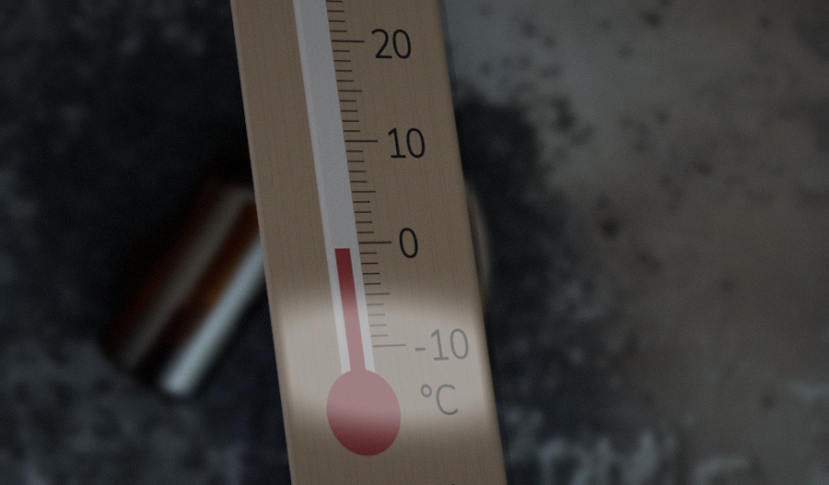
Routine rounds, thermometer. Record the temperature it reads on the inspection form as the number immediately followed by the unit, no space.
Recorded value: -0.5°C
